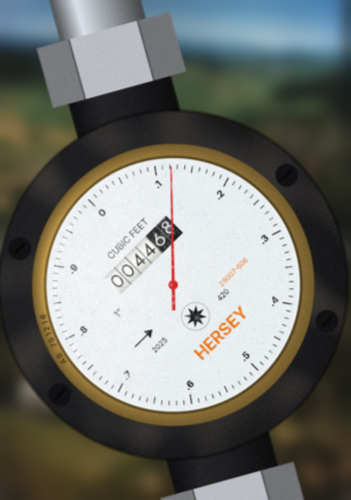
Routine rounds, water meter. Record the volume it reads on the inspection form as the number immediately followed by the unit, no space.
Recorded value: 4468.12ft³
